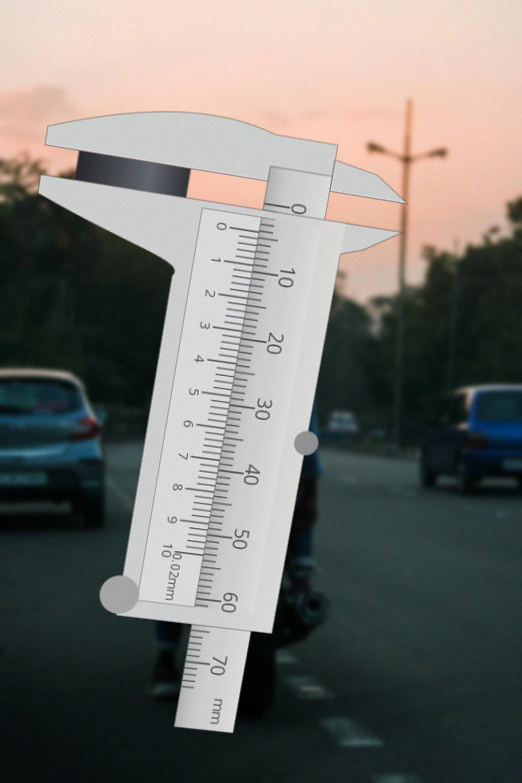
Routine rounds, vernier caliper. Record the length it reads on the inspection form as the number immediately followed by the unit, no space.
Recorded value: 4.2mm
